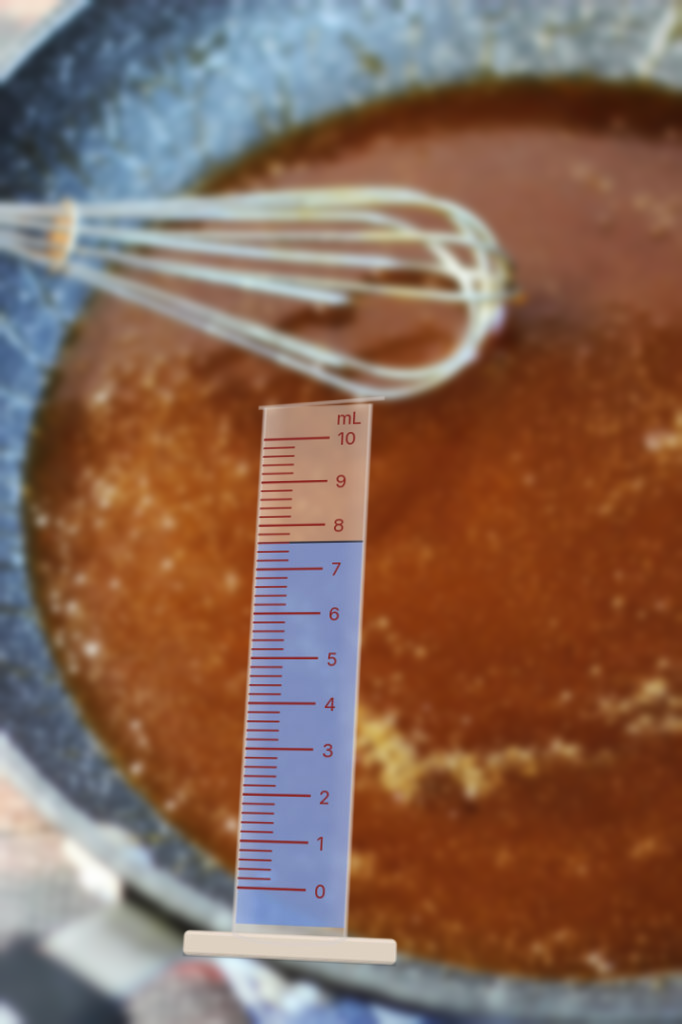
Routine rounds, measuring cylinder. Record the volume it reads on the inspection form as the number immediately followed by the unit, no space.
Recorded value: 7.6mL
